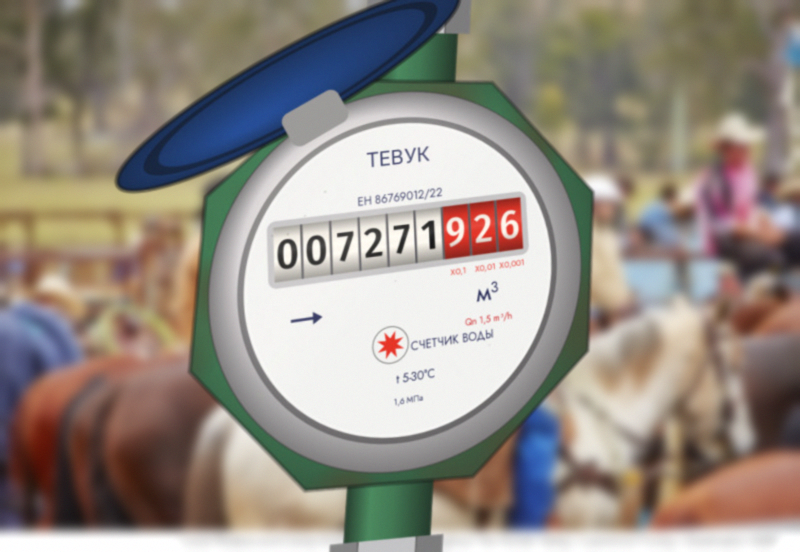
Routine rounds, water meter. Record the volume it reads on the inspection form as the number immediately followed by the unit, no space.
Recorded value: 7271.926m³
